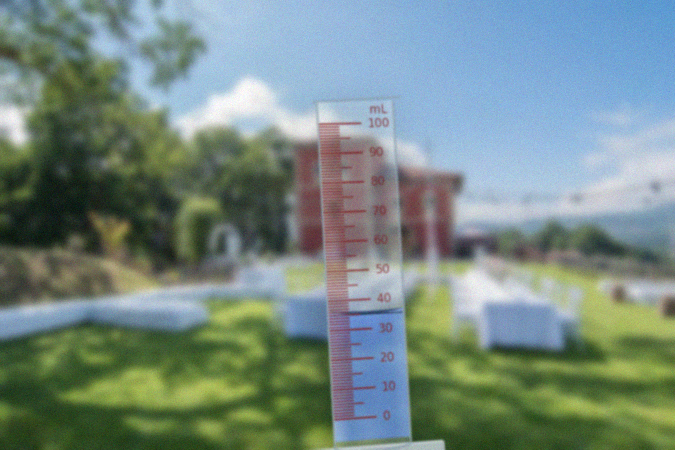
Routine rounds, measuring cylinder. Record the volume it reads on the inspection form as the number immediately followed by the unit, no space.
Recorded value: 35mL
